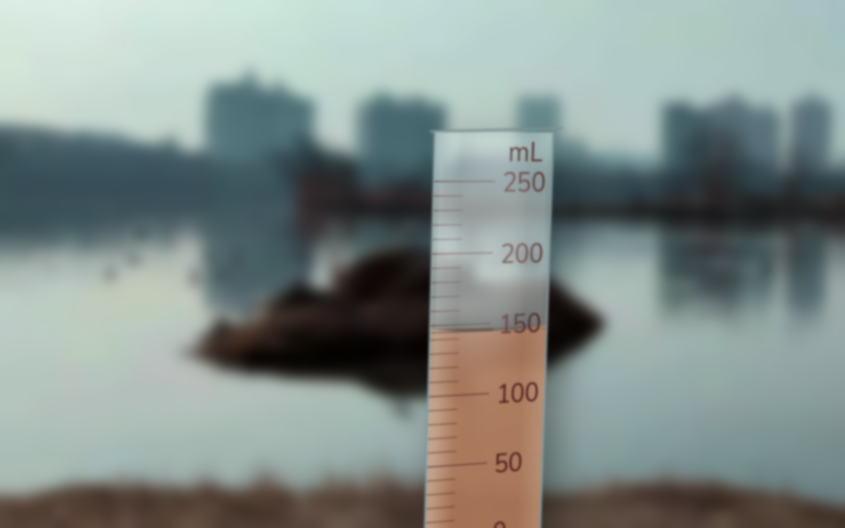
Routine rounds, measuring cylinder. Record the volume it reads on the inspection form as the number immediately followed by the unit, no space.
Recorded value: 145mL
